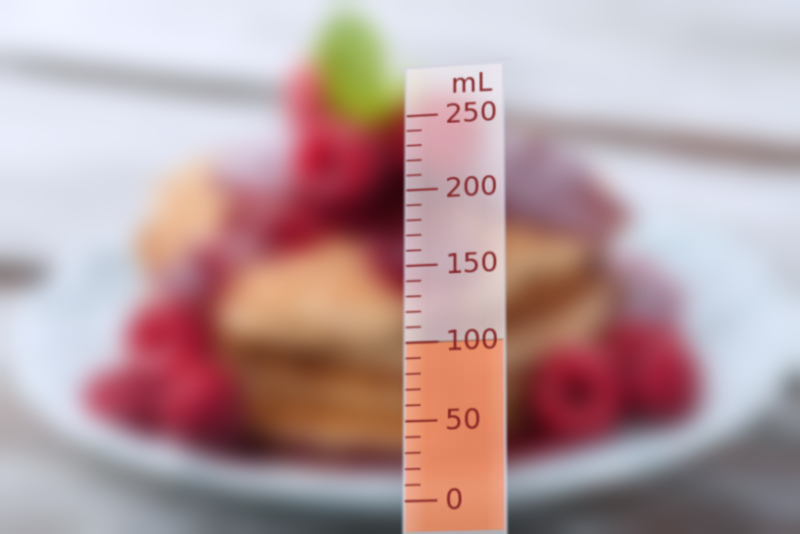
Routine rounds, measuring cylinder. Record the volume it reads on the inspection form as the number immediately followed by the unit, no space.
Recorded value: 100mL
